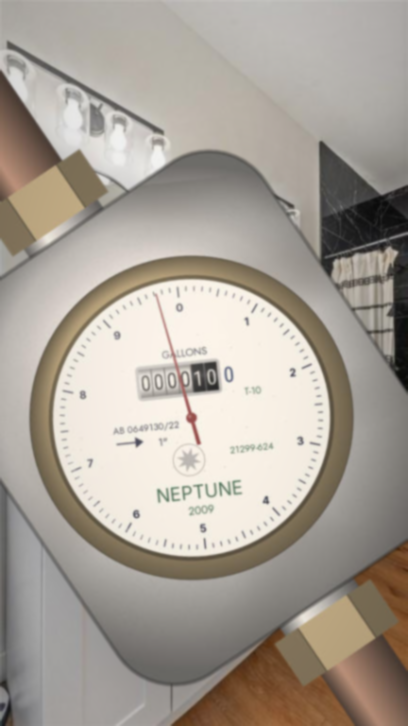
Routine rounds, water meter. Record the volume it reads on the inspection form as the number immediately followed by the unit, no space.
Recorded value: 99.7gal
